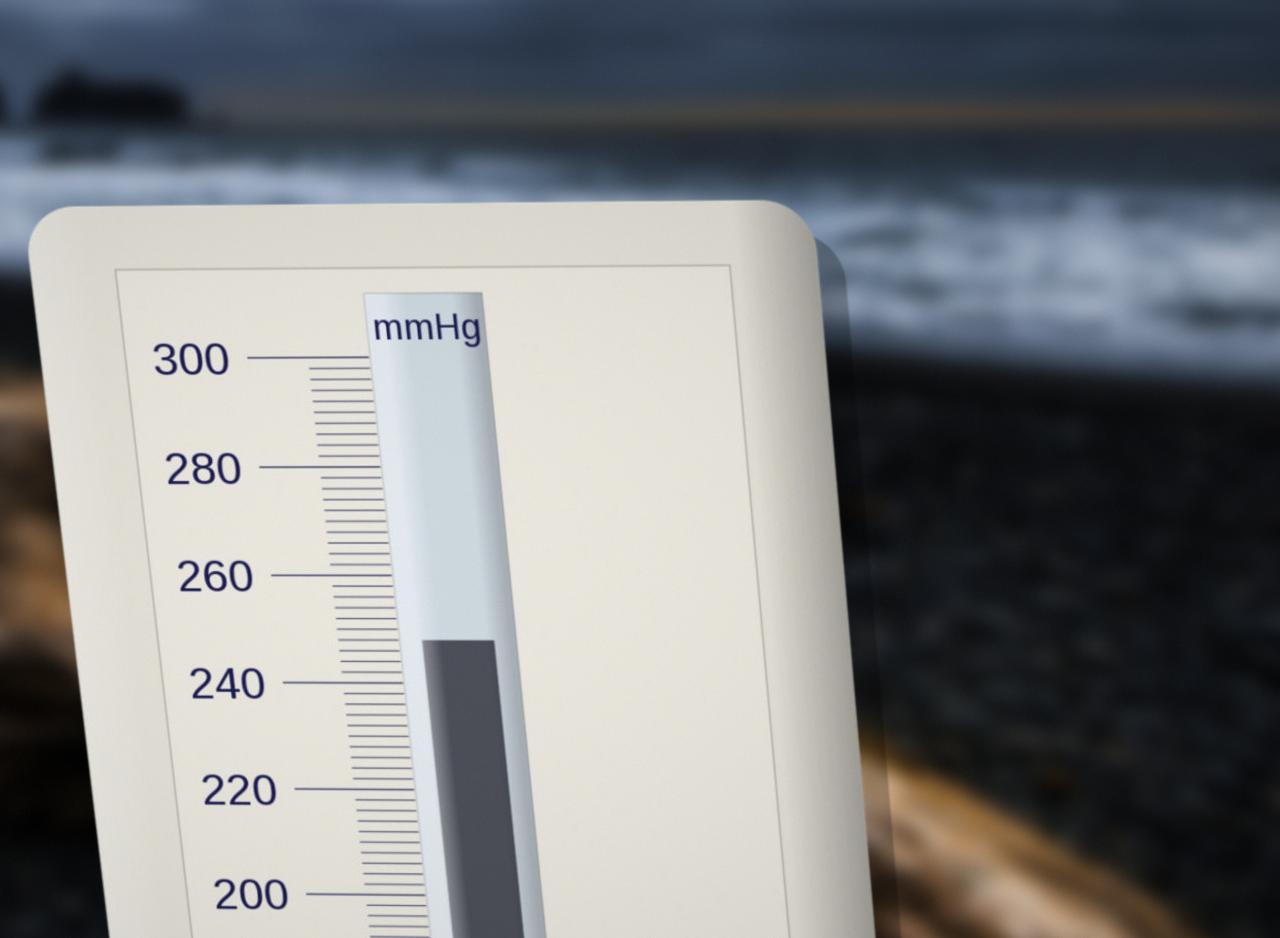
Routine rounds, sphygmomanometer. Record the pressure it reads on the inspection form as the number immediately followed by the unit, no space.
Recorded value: 248mmHg
